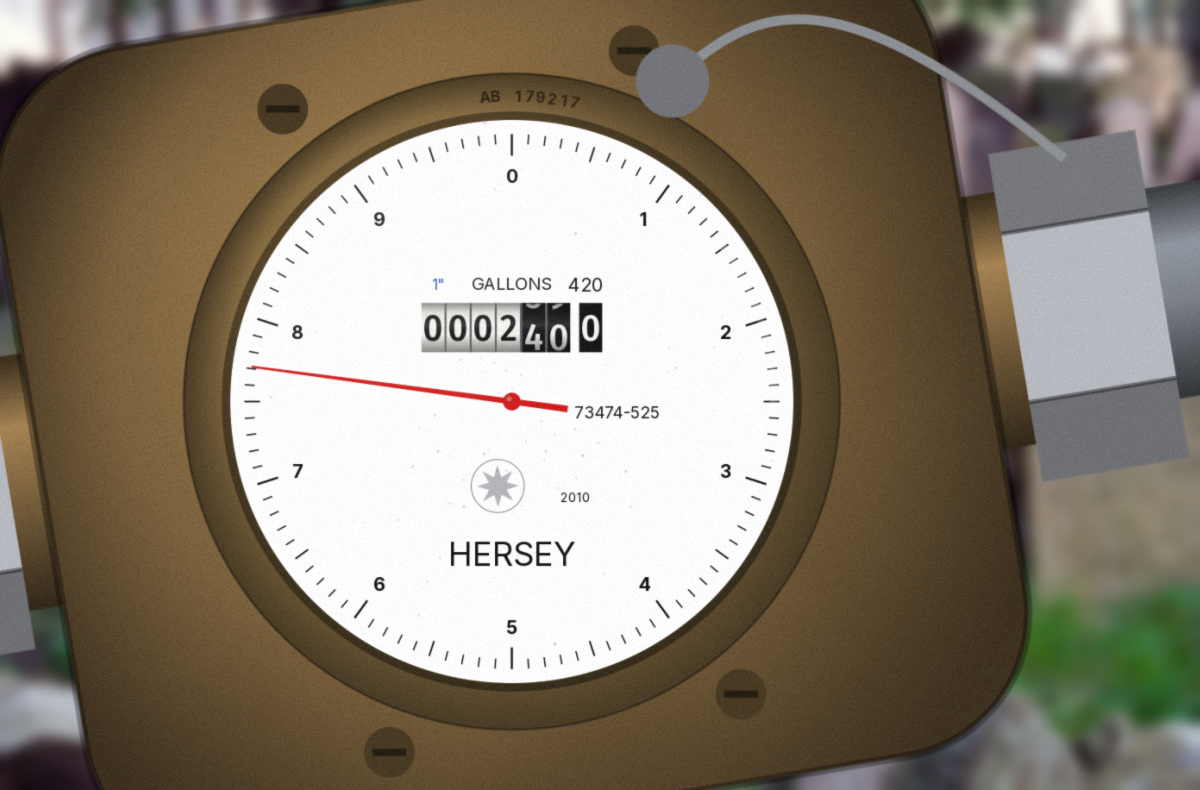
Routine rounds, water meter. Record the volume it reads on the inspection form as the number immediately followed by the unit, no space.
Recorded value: 2397.7gal
